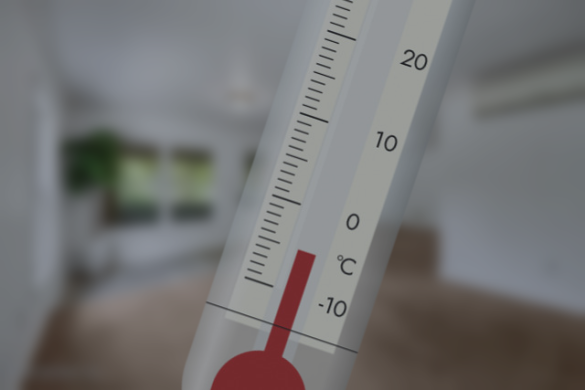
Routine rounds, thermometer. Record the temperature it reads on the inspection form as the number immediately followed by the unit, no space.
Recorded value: -5°C
